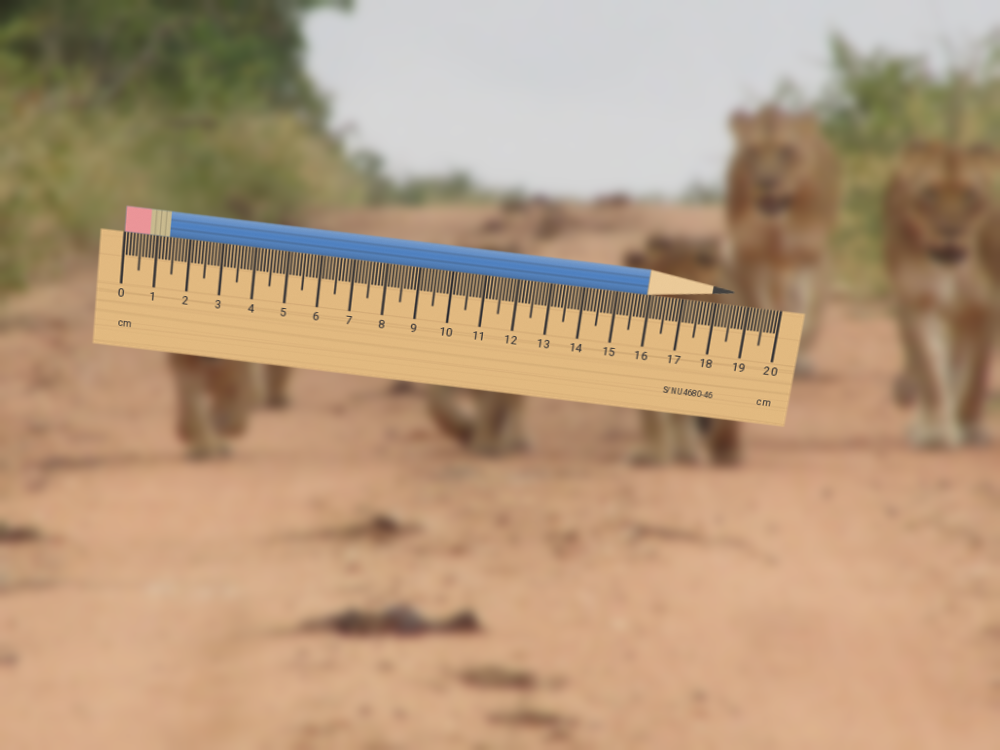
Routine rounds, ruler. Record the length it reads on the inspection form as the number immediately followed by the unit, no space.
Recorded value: 18.5cm
